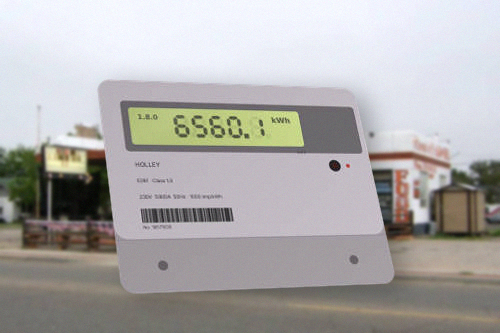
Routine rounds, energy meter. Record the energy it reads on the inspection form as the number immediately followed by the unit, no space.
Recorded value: 6560.1kWh
